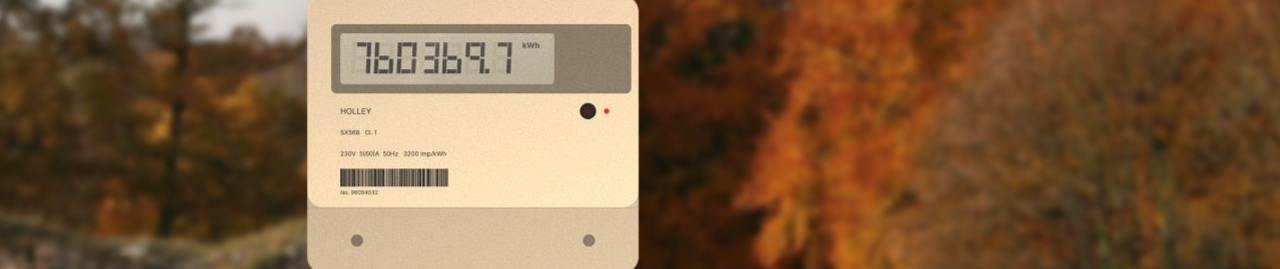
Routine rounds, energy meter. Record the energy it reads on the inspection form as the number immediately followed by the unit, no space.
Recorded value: 760369.7kWh
